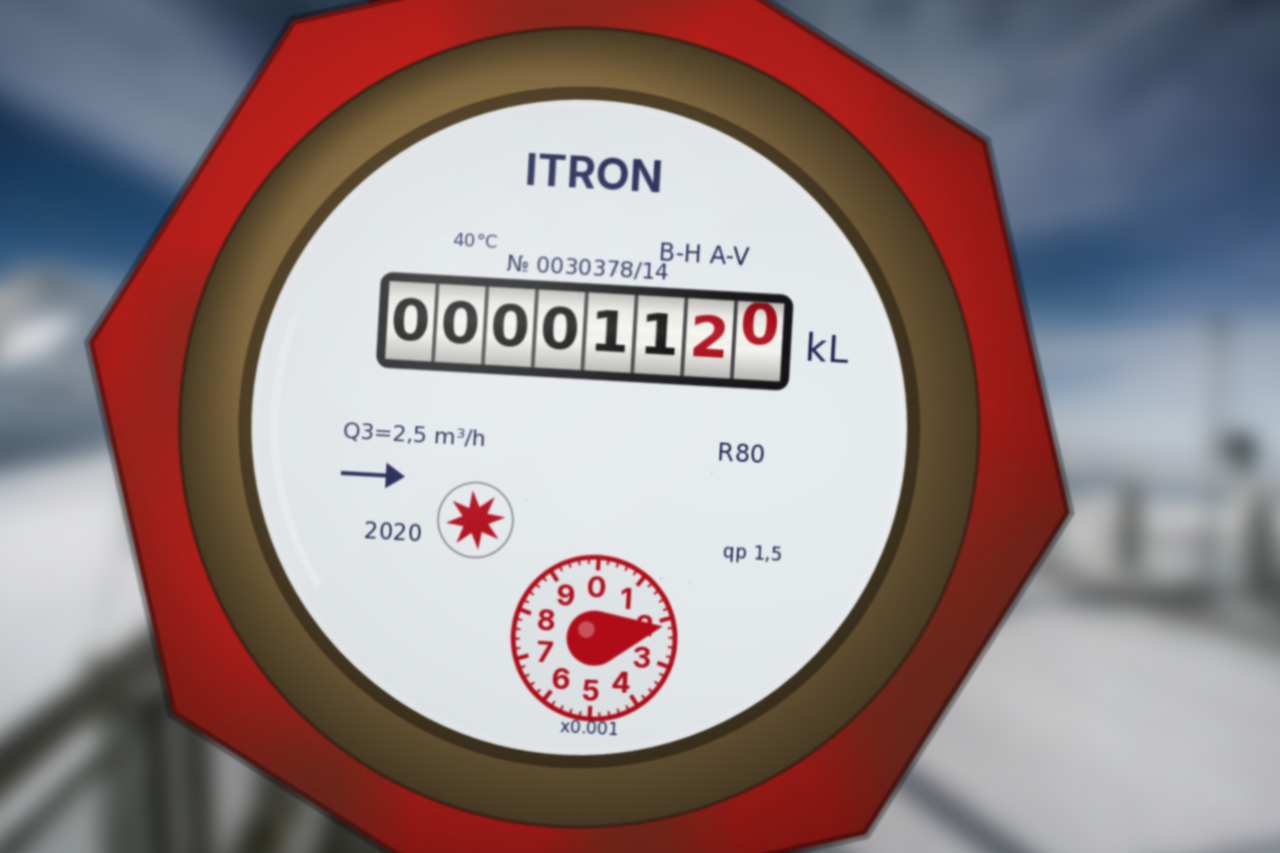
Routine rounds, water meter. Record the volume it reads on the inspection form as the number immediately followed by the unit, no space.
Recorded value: 11.202kL
